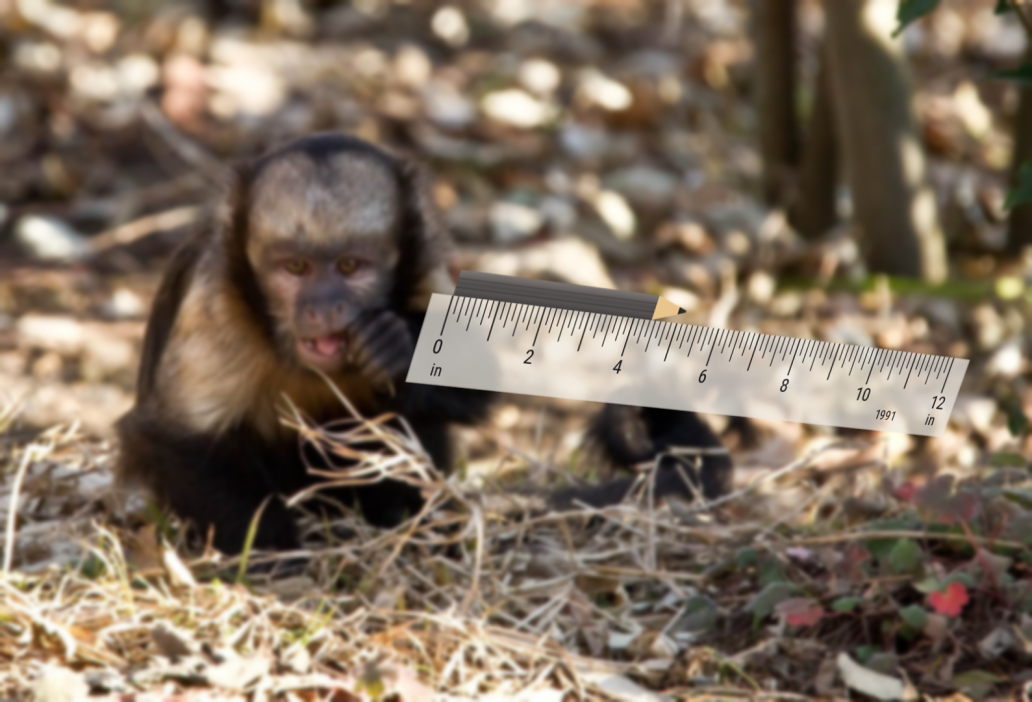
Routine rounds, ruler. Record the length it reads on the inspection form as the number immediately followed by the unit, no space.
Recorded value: 5.125in
